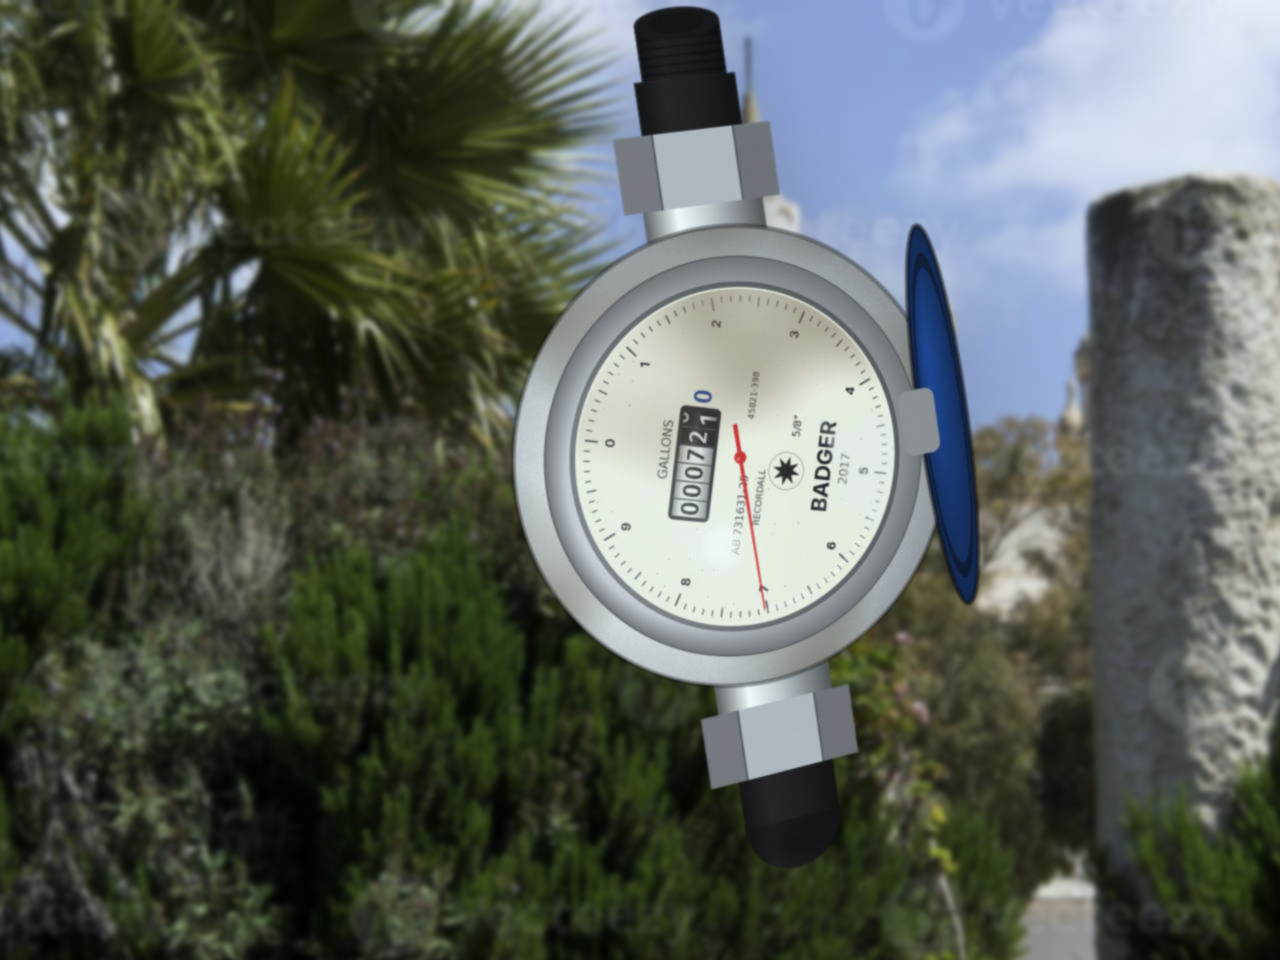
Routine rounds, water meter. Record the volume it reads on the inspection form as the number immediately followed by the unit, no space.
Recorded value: 7207.0gal
